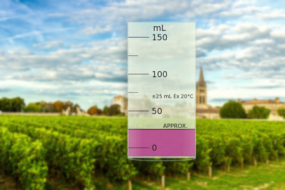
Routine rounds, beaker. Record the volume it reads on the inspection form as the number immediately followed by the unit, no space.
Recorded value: 25mL
